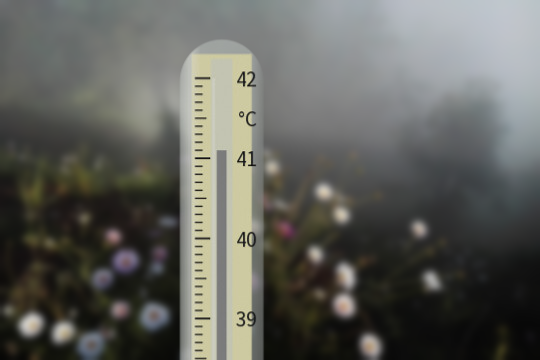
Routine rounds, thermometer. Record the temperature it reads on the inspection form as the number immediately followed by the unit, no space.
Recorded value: 41.1°C
